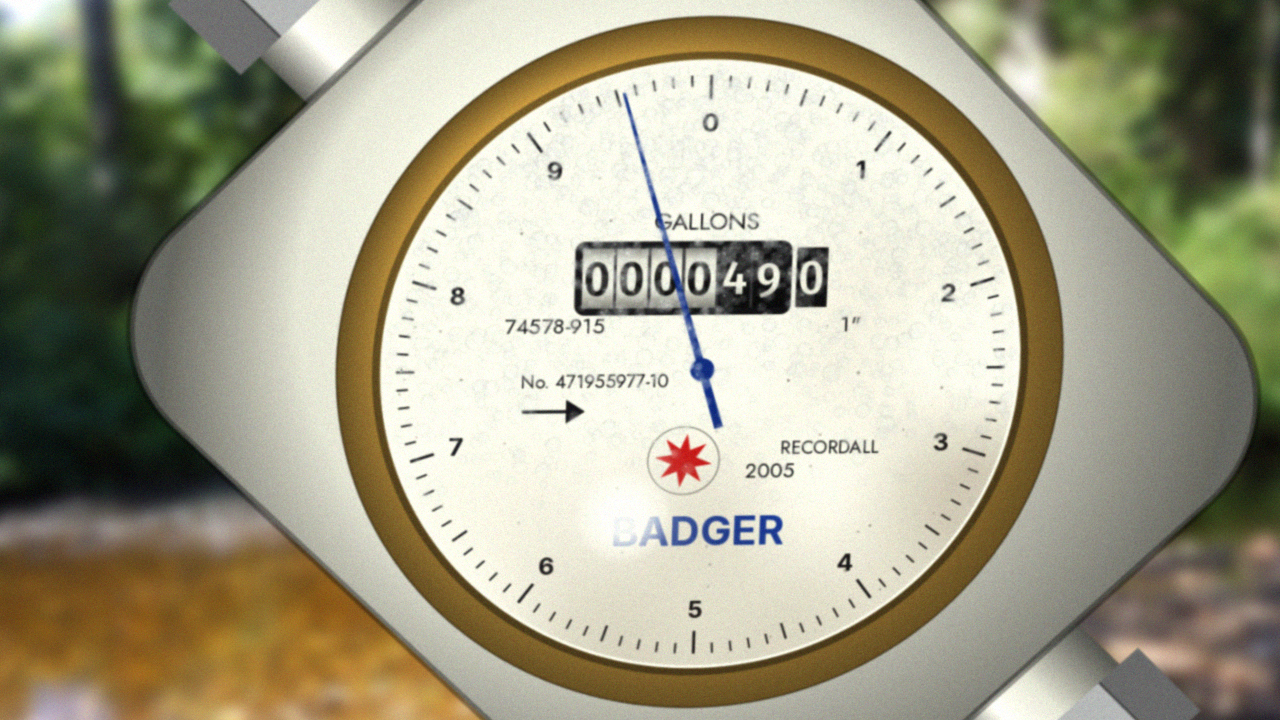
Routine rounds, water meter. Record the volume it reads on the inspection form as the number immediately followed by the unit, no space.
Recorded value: 489.5gal
